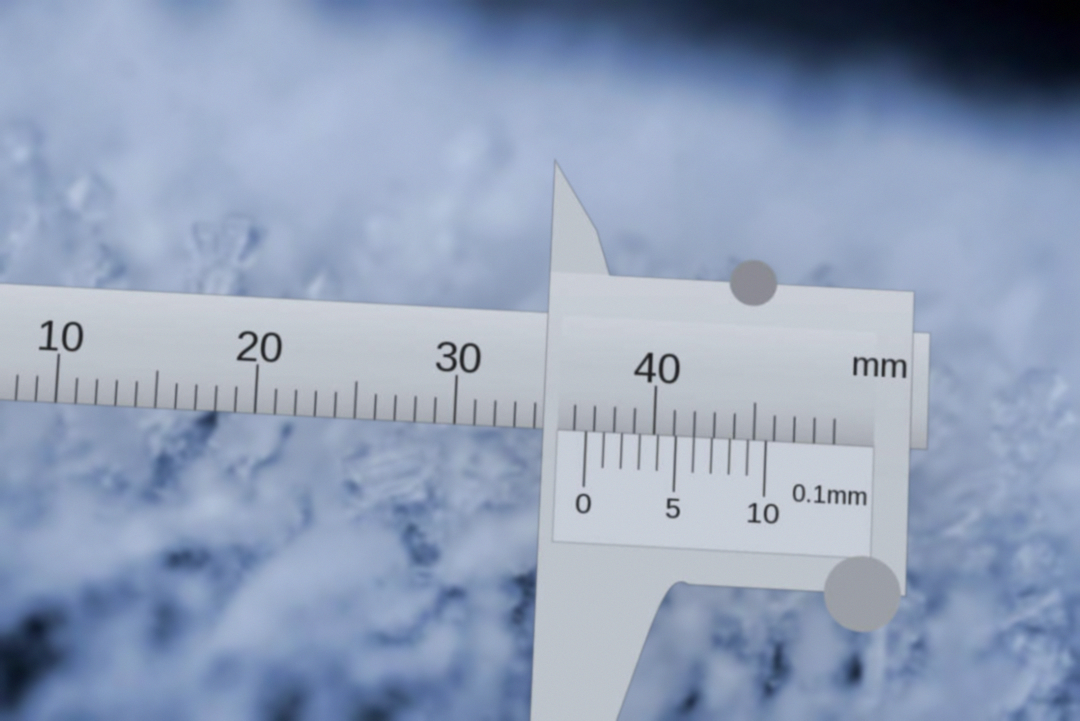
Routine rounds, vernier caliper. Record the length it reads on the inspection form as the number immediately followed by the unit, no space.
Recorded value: 36.6mm
